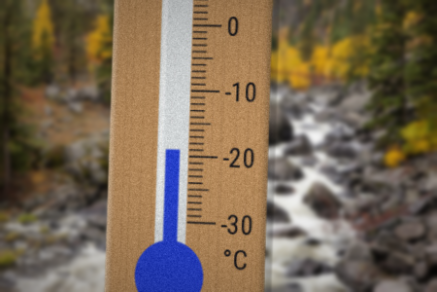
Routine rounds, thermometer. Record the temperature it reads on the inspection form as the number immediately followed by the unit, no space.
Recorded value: -19°C
